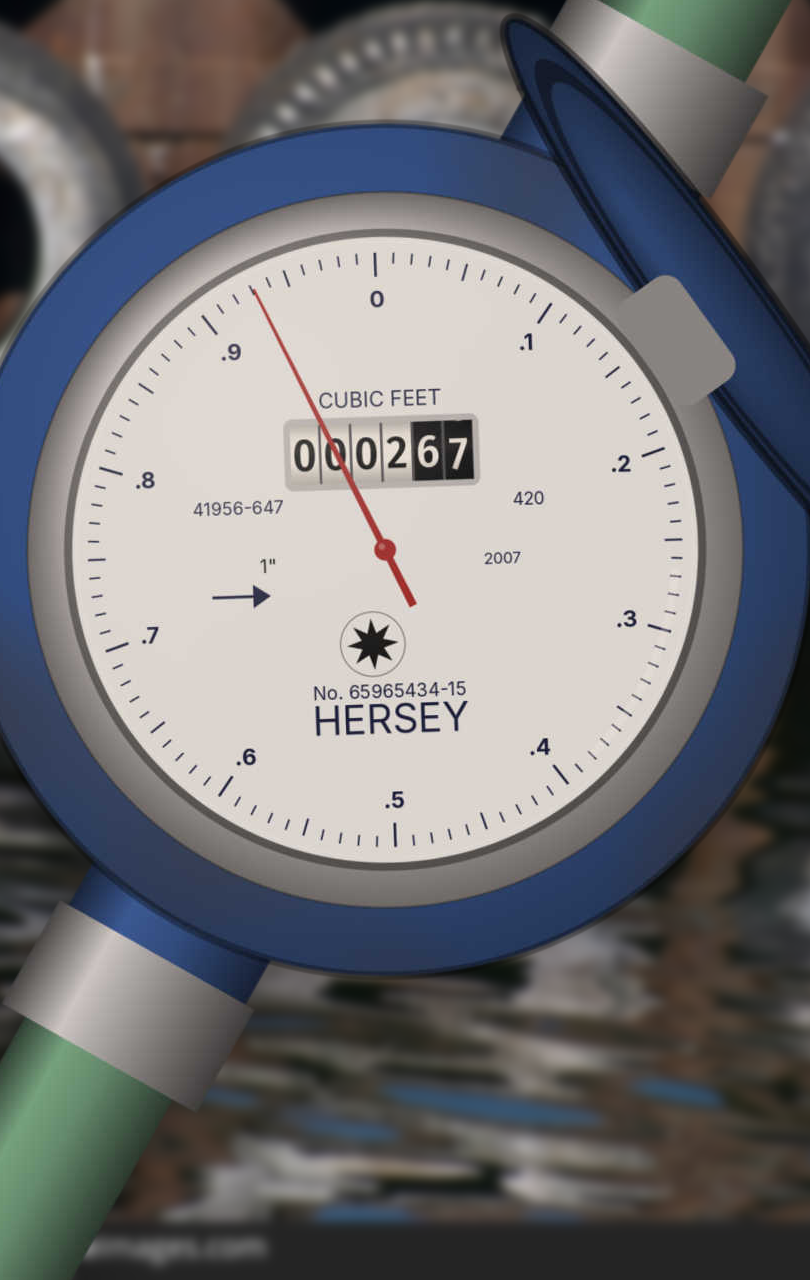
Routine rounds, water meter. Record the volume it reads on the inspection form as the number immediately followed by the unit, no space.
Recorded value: 266.93ft³
